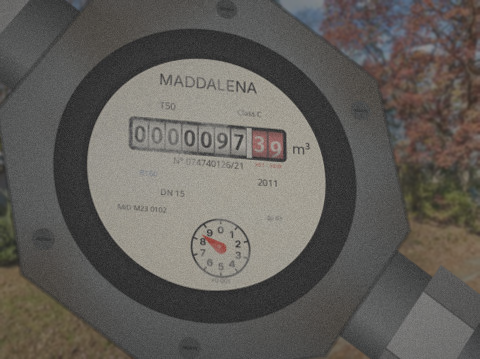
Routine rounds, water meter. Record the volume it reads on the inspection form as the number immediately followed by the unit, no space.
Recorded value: 97.388m³
